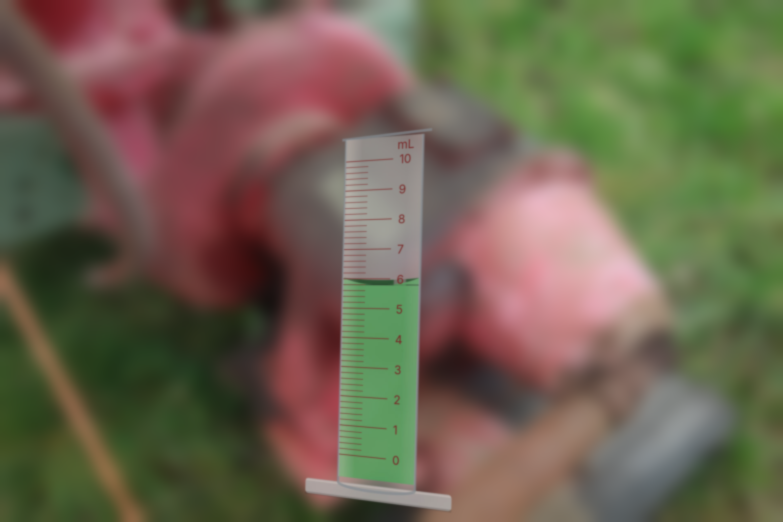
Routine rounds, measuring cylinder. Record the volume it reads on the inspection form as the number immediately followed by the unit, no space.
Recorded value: 5.8mL
